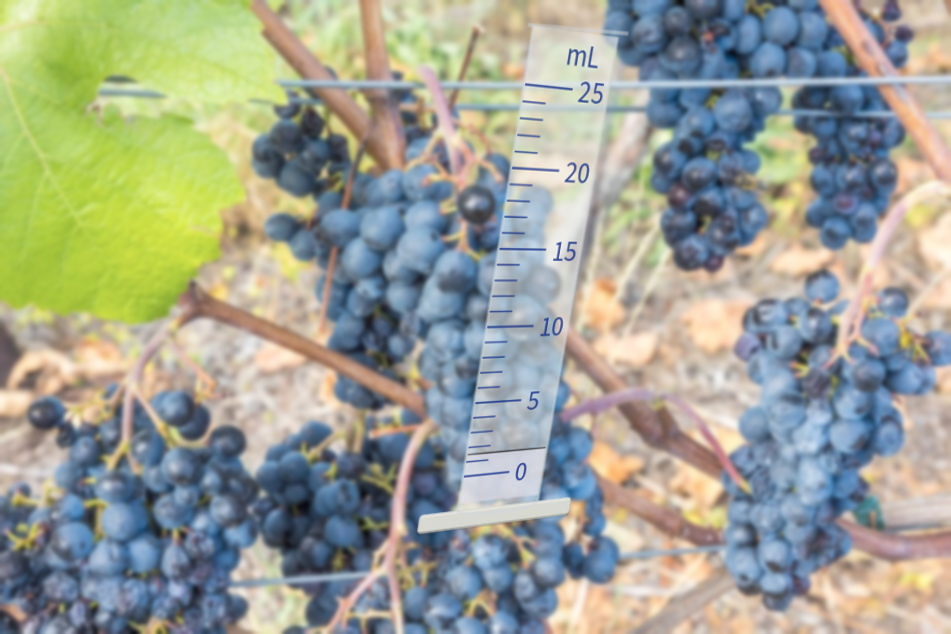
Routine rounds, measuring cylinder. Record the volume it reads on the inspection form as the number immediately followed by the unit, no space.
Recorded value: 1.5mL
